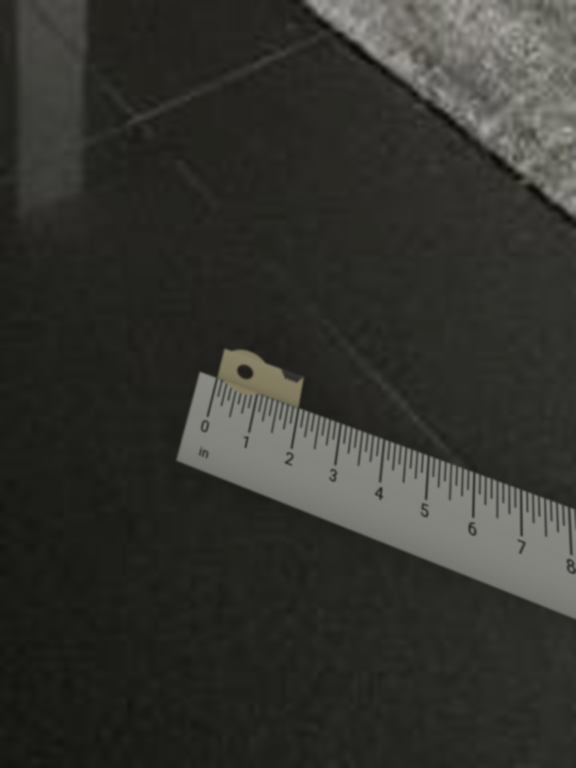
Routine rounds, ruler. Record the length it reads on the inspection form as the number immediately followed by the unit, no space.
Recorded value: 2in
